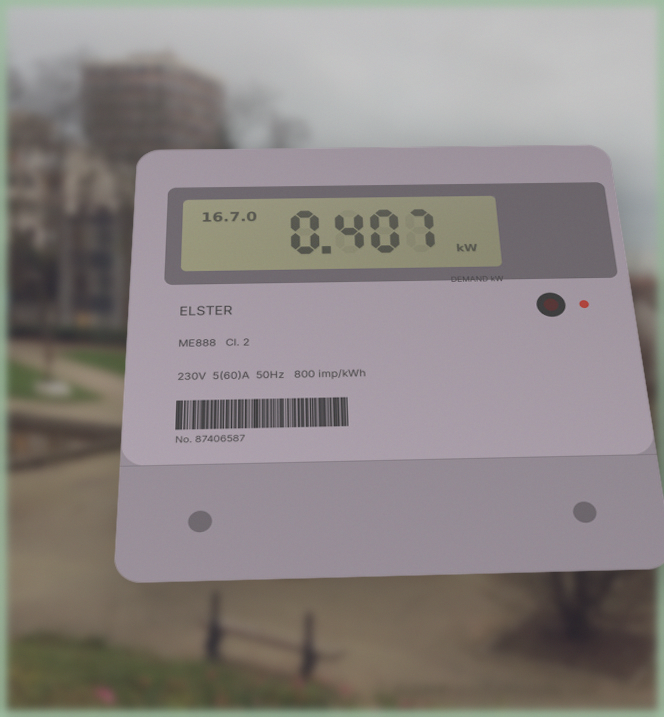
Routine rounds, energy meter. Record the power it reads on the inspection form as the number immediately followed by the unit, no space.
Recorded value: 0.407kW
